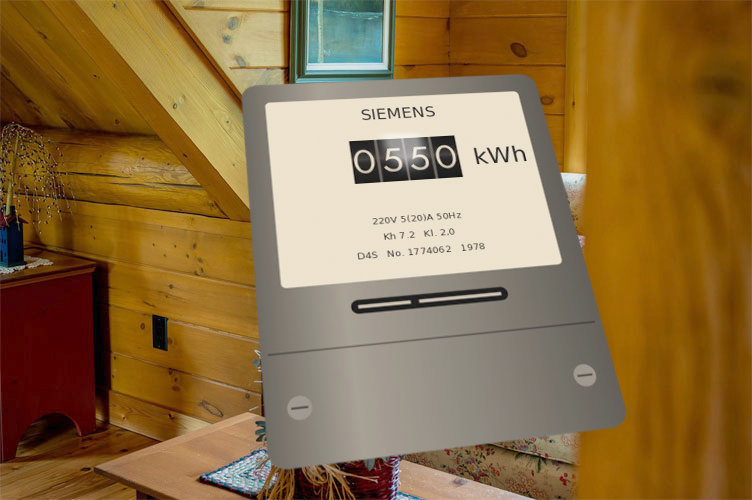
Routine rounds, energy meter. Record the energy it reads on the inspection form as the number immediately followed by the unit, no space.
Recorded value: 550kWh
